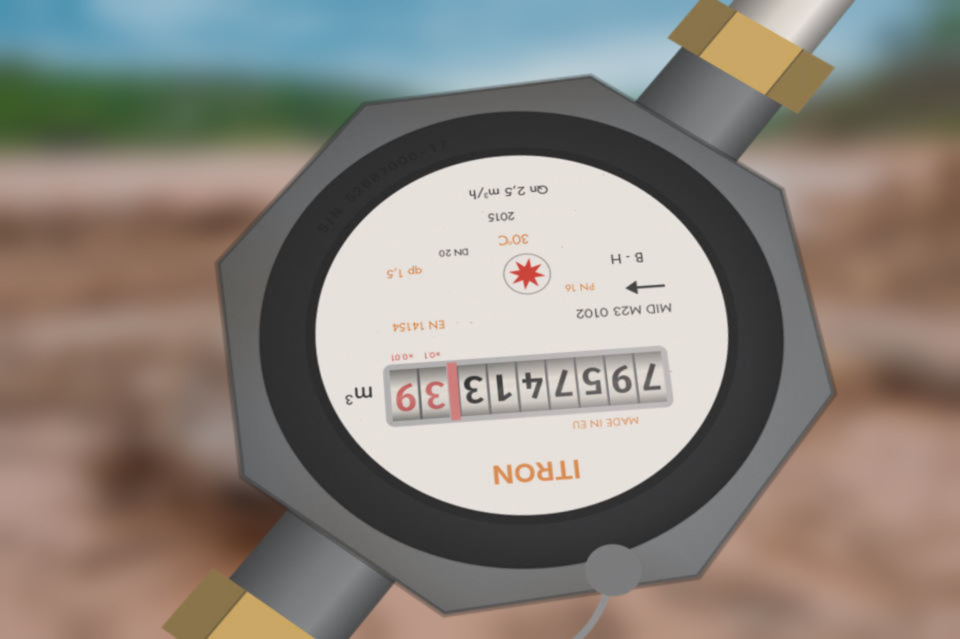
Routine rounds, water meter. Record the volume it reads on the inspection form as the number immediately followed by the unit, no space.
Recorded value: 7957413.39m³
